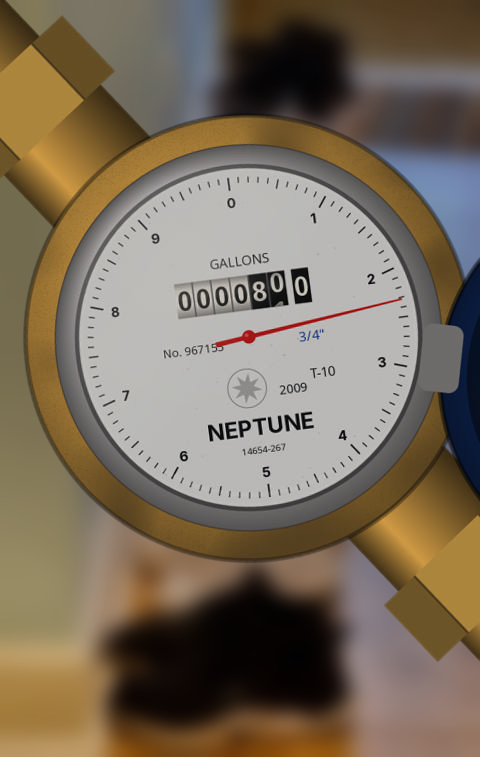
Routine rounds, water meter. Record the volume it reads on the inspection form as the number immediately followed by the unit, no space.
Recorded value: 802.3gal
